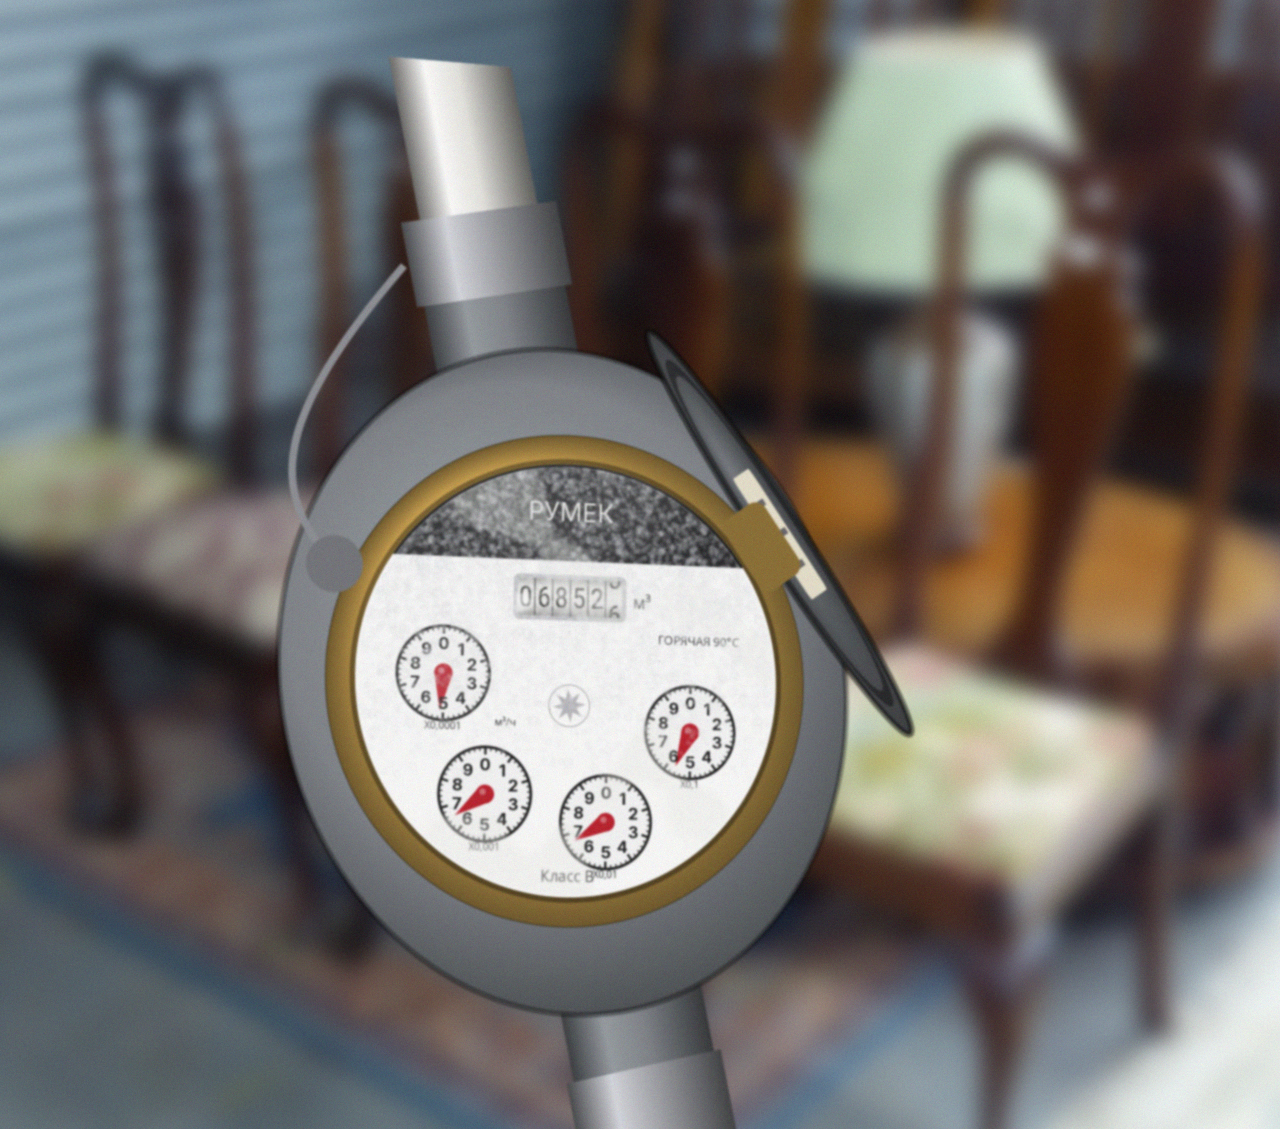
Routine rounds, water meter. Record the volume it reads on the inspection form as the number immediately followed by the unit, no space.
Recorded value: 68525.5665m³
